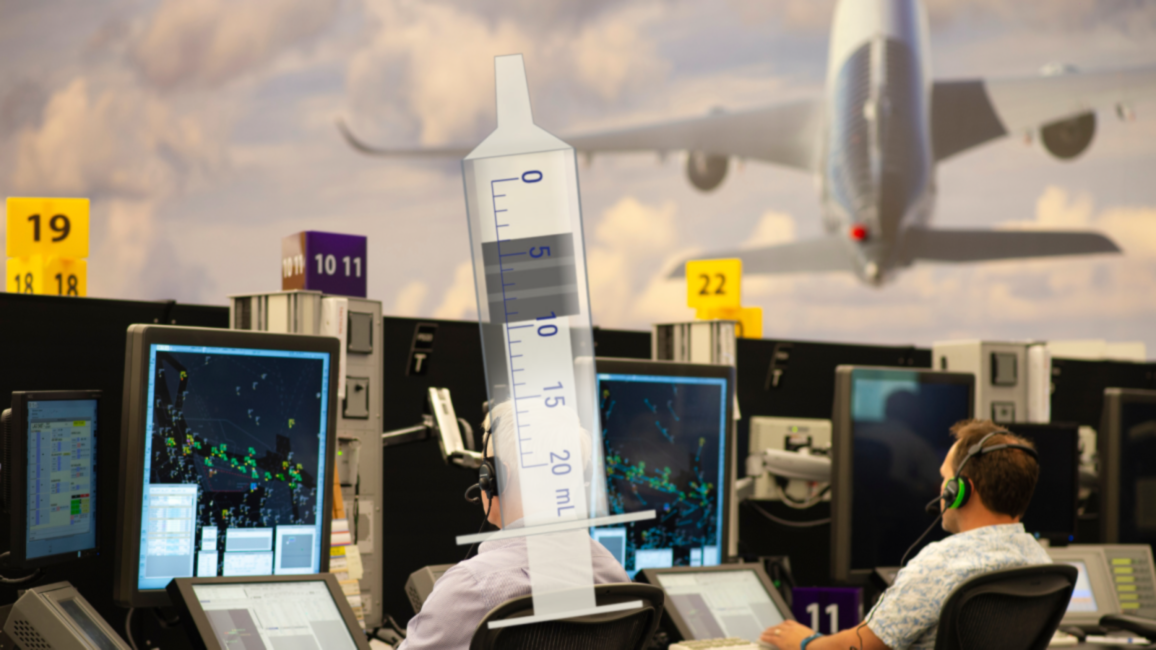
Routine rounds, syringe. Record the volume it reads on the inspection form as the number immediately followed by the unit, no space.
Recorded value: 4mL
